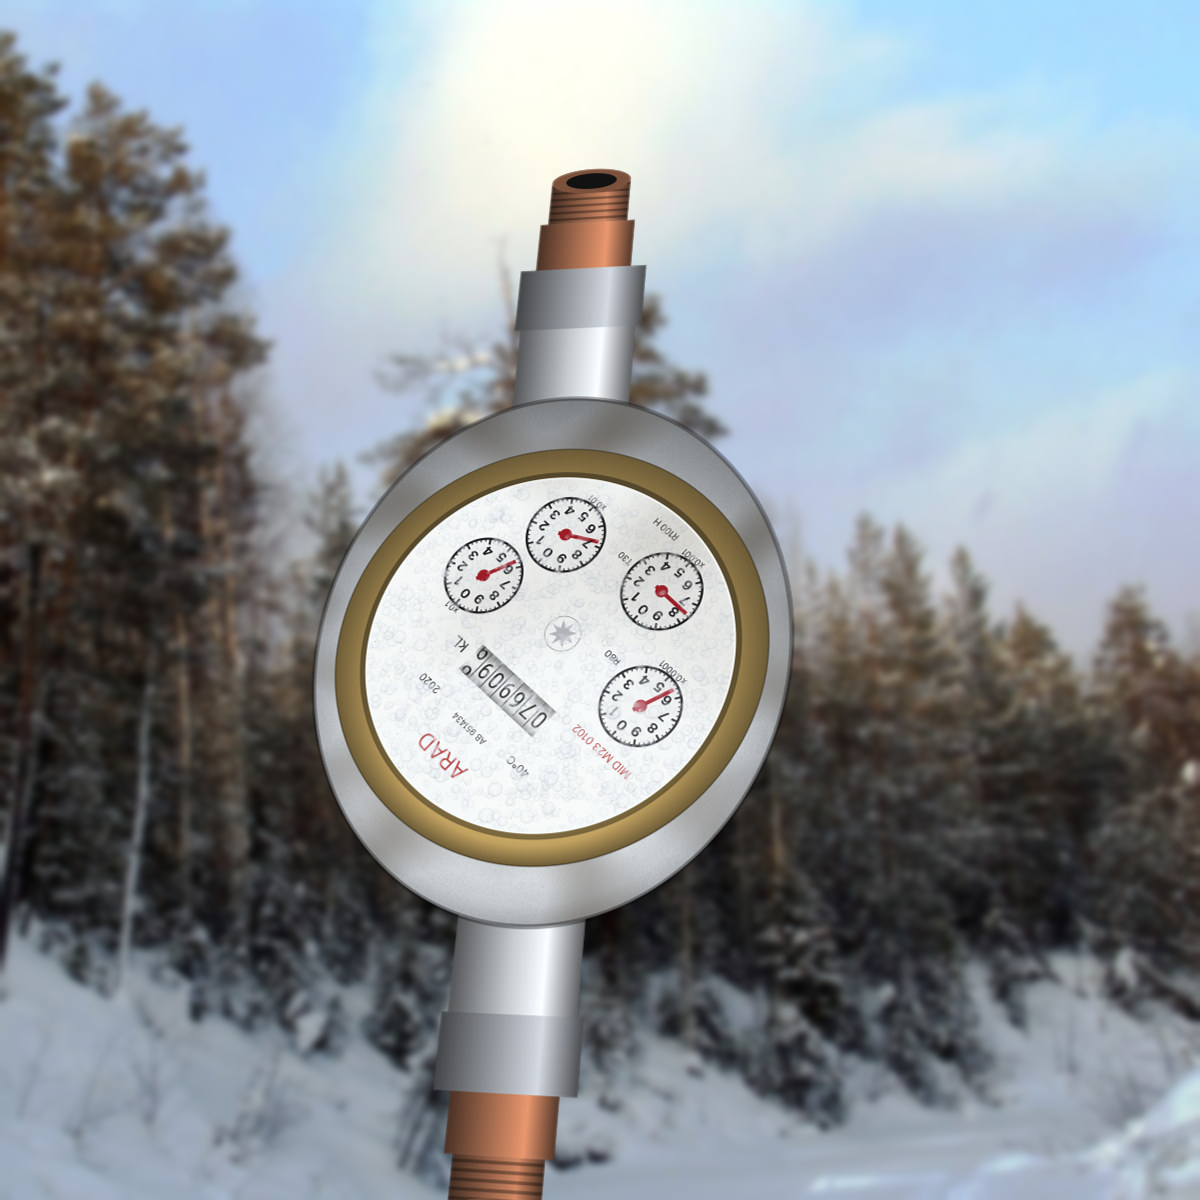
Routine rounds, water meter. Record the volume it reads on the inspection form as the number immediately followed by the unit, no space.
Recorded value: 769098.5675kL
